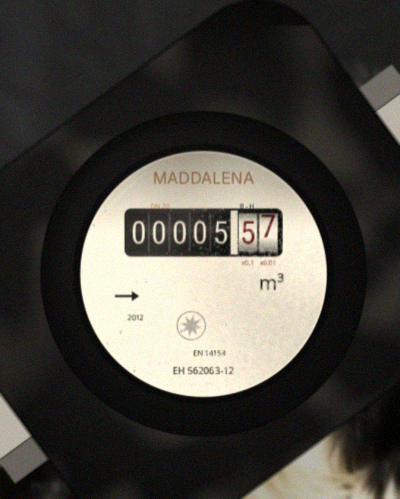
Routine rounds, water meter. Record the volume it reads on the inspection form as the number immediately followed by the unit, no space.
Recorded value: 5.57m³
